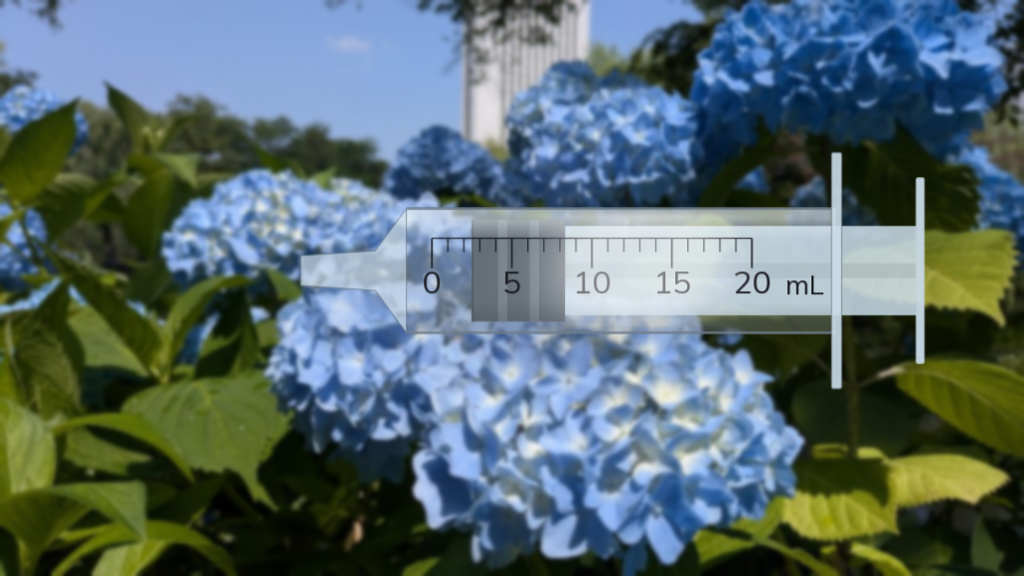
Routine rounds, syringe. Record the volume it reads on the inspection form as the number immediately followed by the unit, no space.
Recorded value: 2.5mL
